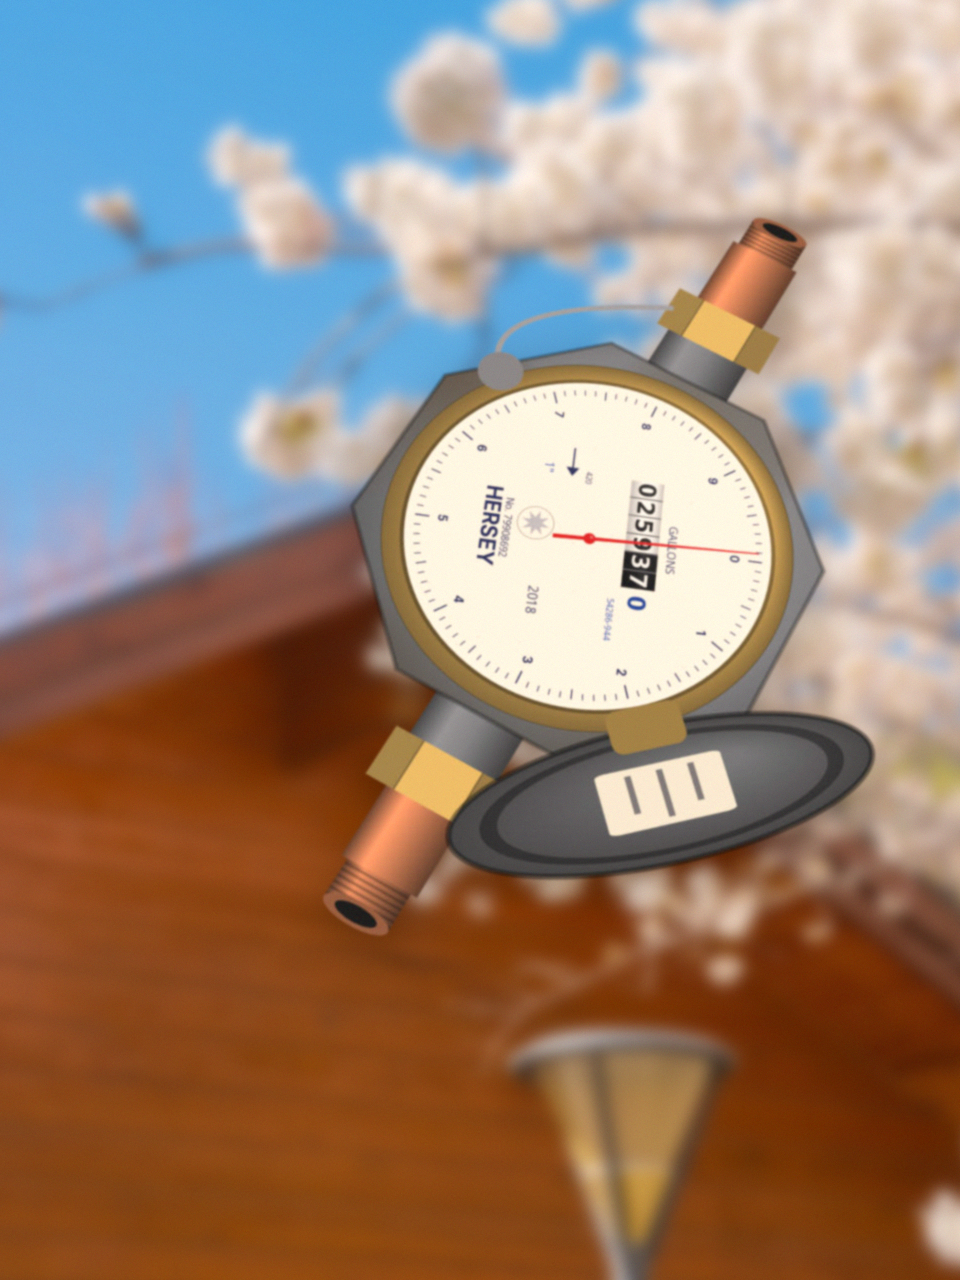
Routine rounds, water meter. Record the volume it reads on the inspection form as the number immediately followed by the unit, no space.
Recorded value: 259369.9gal
